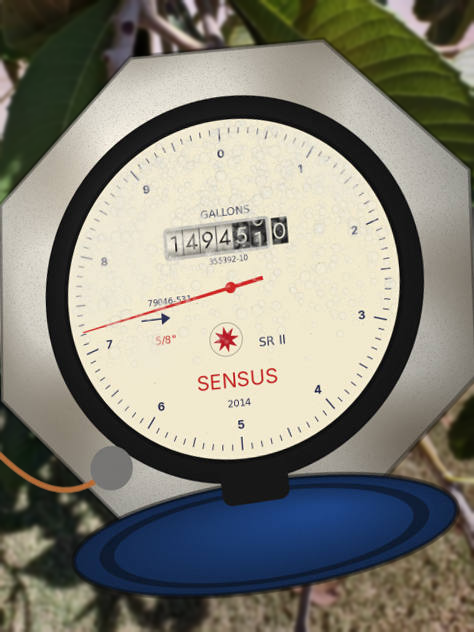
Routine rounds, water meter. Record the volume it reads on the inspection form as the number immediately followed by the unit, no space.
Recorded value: 1494507.2gal
